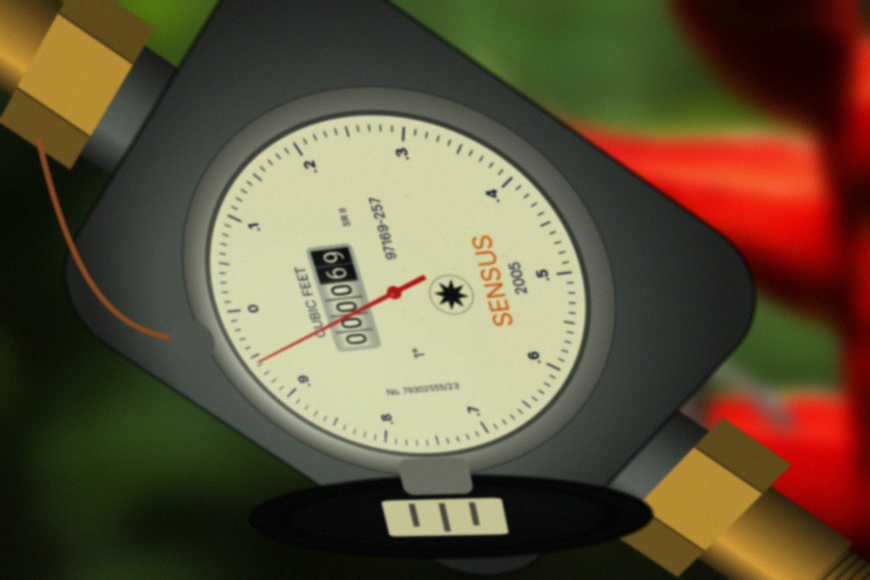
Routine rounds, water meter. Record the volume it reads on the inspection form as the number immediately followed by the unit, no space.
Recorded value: 68.94ft³
